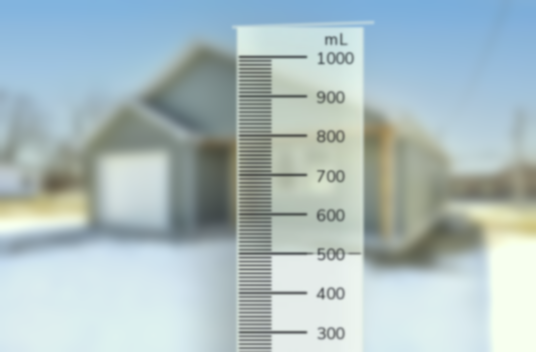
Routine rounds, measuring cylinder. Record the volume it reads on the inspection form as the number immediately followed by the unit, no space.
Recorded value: 500mL
